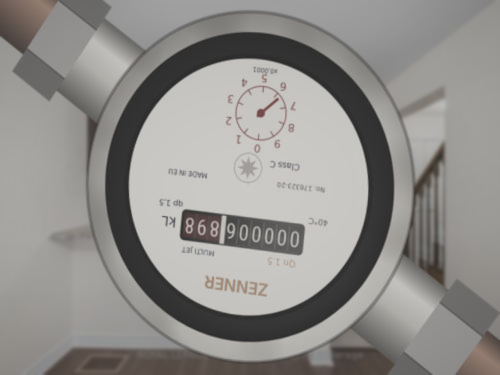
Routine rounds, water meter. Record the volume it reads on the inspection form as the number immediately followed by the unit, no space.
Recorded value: 6.8986kL
